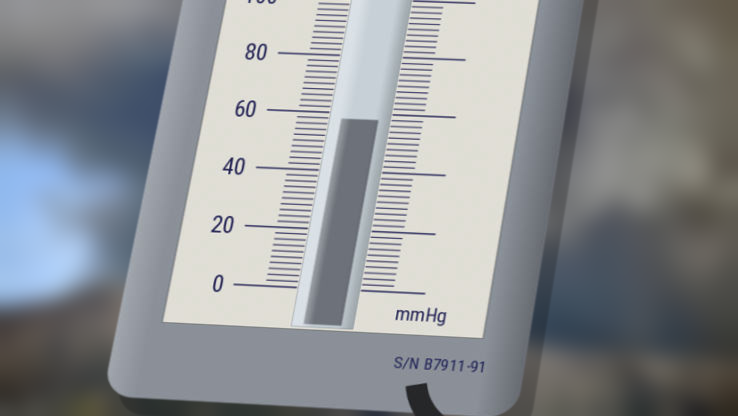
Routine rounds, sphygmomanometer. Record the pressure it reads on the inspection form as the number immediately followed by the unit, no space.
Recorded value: 58mmHg
